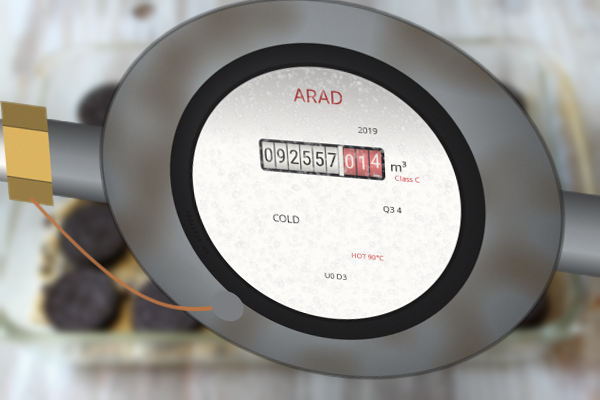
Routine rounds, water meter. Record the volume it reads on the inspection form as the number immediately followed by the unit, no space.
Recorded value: 92557.014m³
